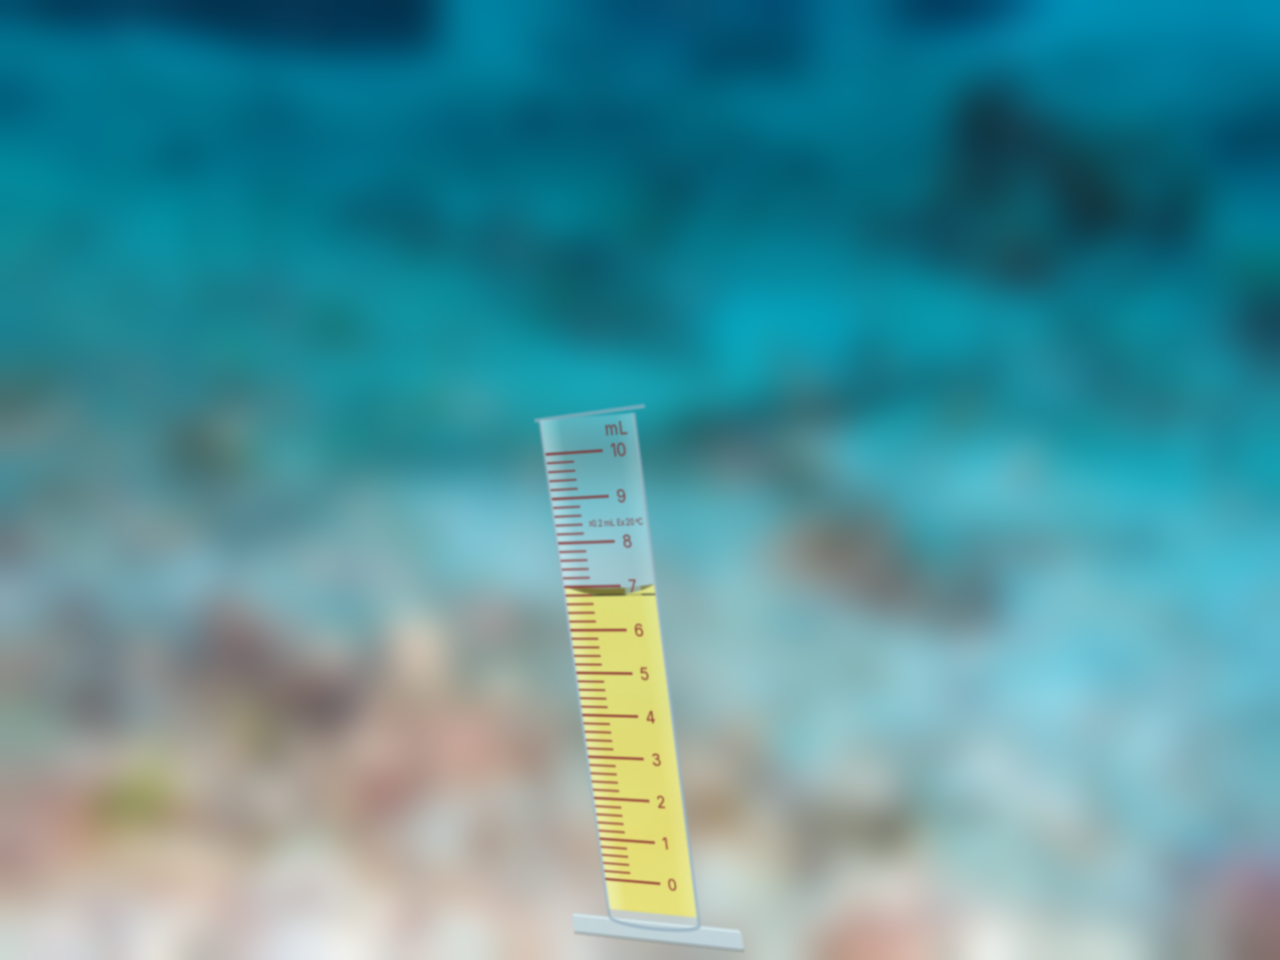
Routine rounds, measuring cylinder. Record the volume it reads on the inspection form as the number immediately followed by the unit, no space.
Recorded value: 6.8mL
